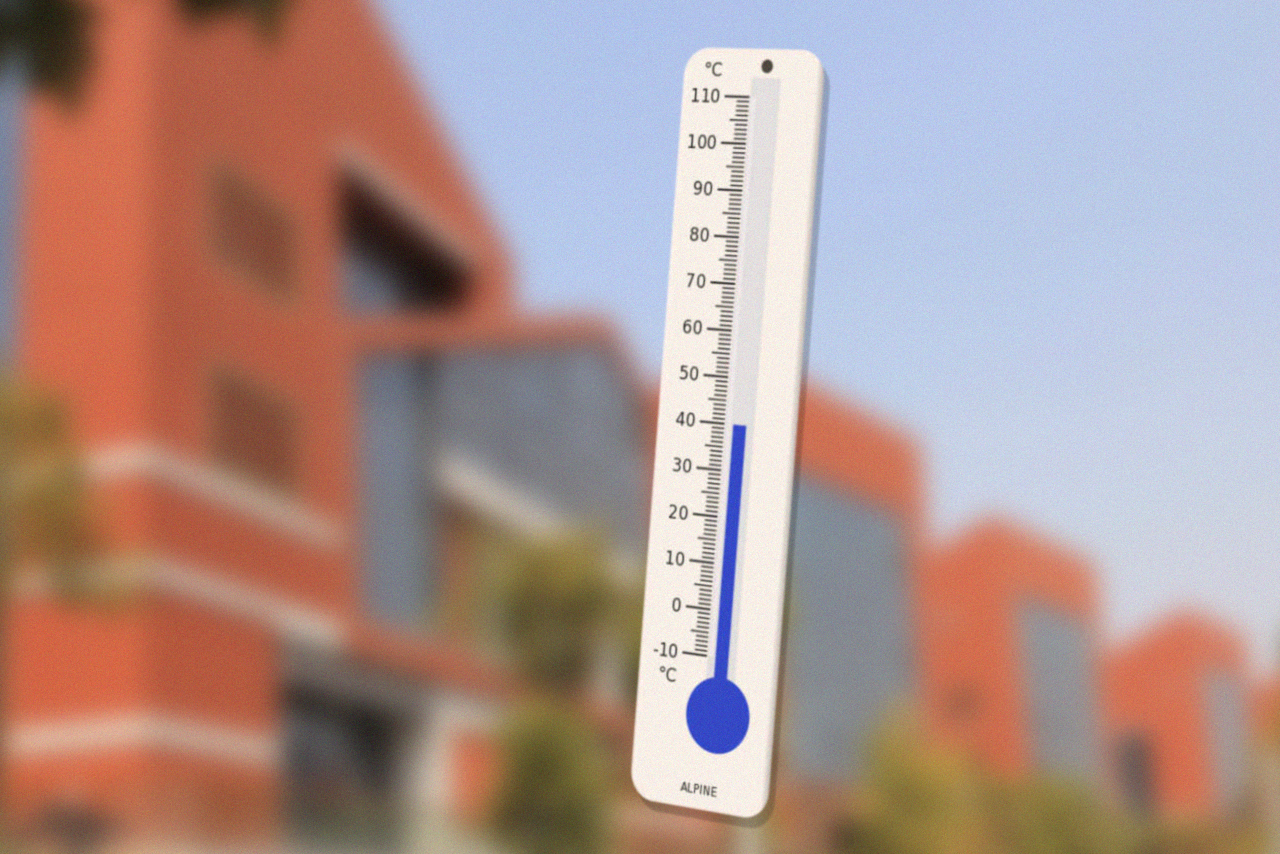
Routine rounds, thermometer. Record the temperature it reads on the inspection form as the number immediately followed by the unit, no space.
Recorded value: 40°C
